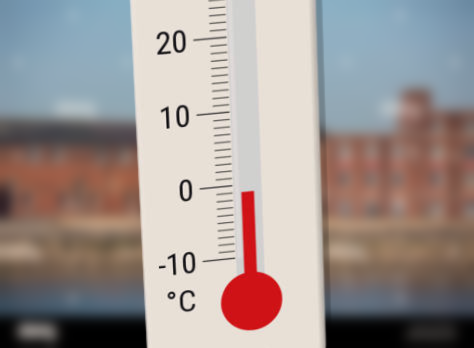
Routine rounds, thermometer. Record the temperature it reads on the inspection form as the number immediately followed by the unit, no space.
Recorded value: -1°C
